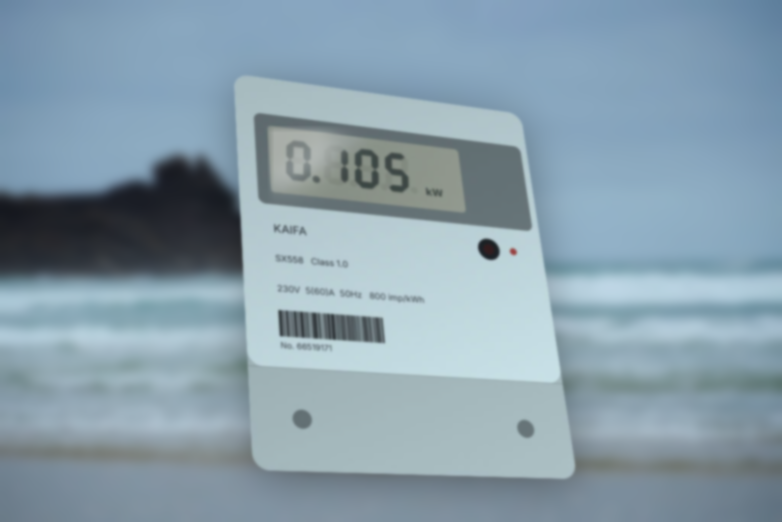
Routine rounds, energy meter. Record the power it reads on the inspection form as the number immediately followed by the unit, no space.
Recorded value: 0.105kW
